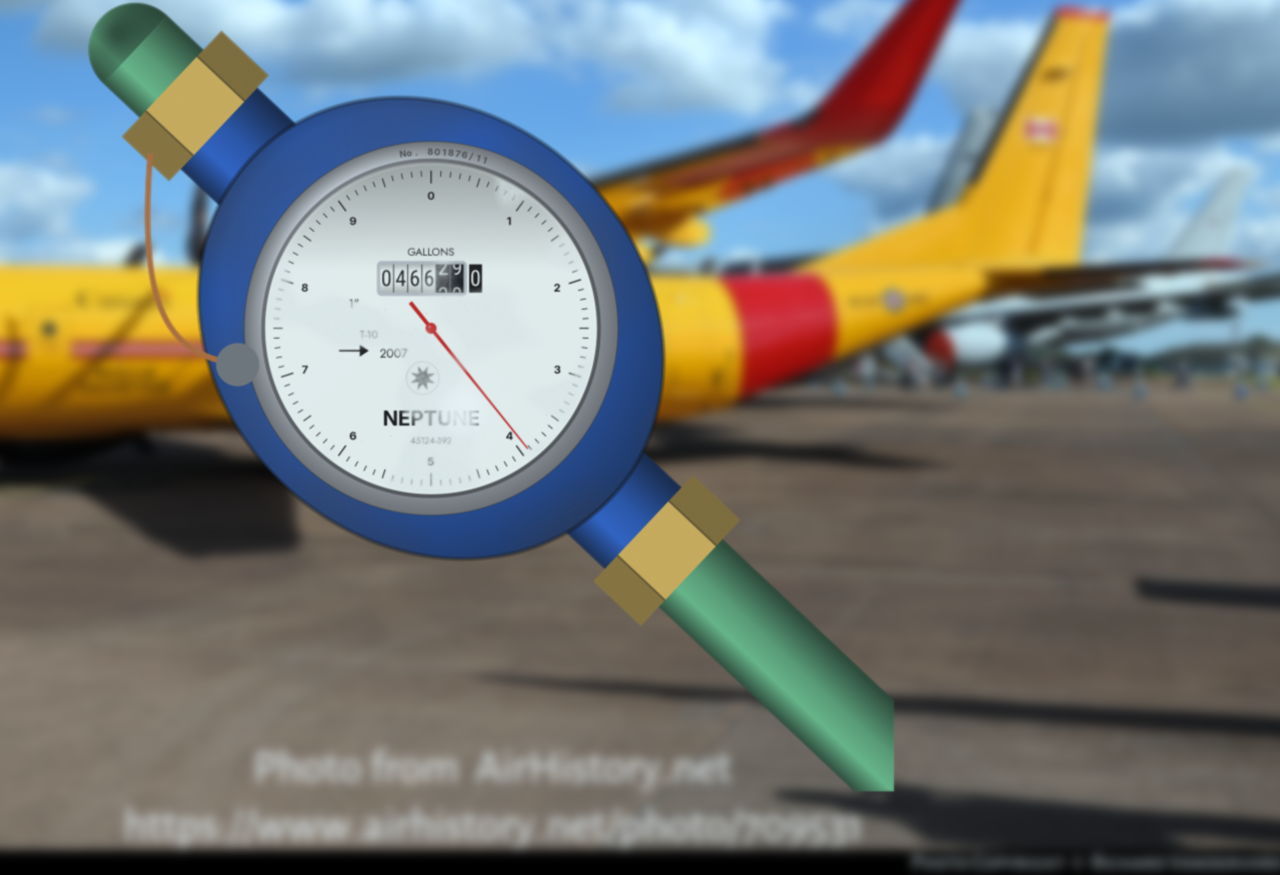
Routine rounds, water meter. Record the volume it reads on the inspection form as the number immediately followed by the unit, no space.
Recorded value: 466293.9gal
